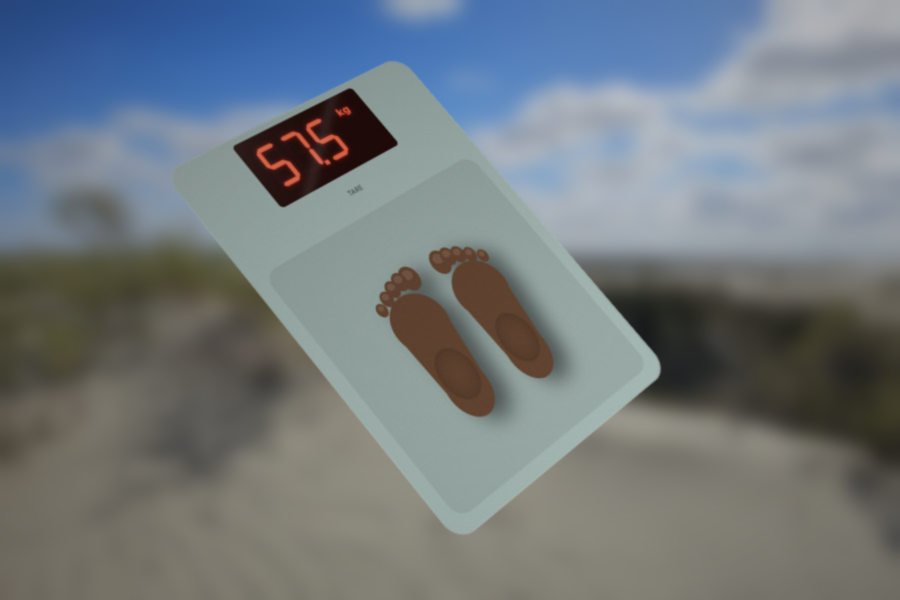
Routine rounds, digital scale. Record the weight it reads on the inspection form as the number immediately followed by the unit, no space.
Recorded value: 57.5kg
